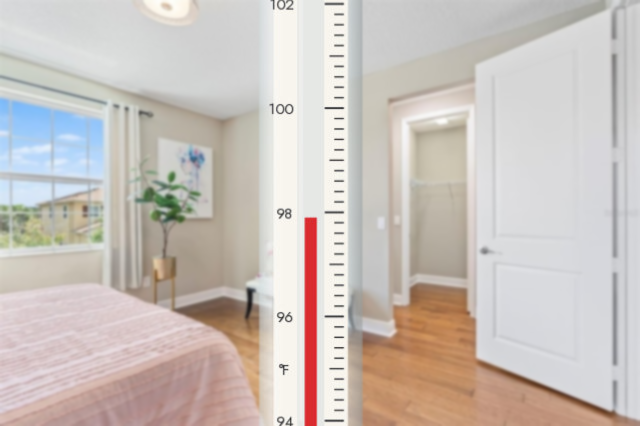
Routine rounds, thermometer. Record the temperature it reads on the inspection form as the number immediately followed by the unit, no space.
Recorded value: 97.9°F
